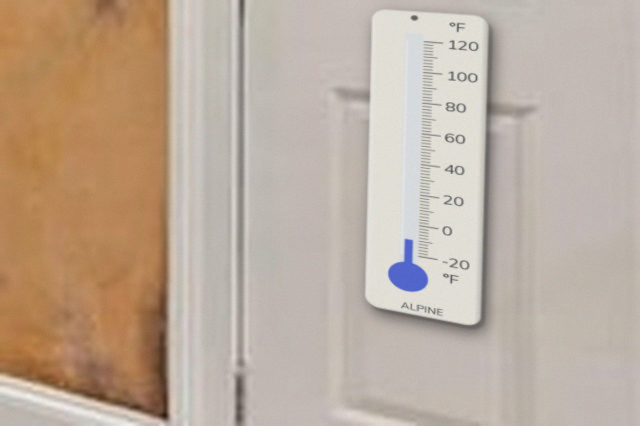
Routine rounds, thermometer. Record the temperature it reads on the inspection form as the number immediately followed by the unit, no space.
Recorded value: -10°F
